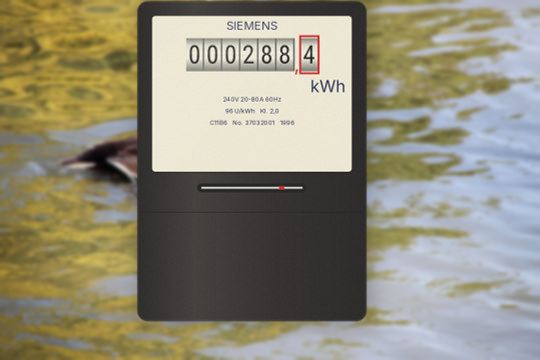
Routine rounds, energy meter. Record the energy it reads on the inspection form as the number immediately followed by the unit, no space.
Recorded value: 288.4kWh
